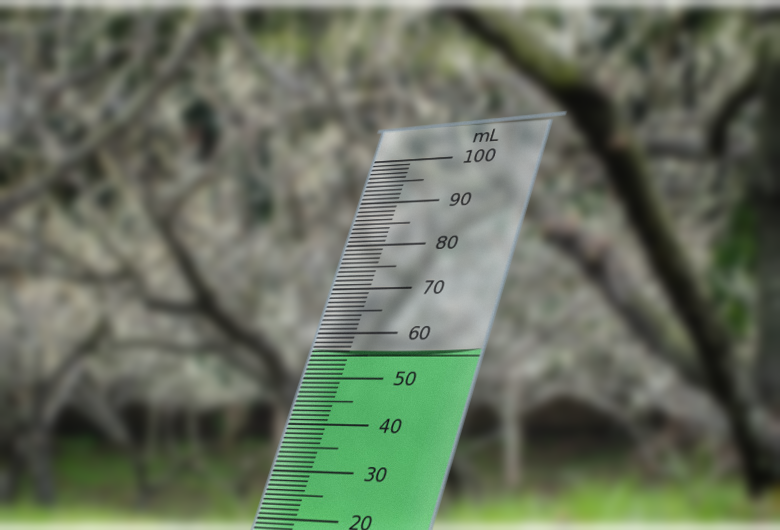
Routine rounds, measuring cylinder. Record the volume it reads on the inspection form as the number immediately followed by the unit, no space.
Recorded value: 55mL
